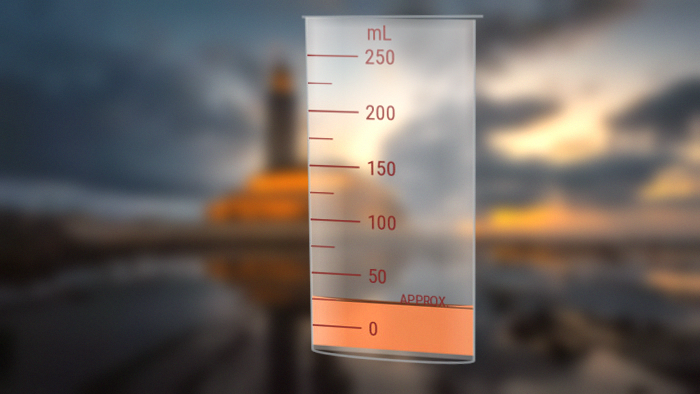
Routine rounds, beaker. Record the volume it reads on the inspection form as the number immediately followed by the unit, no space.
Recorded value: 25mL
